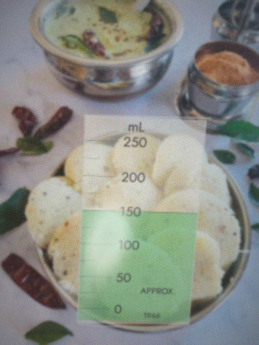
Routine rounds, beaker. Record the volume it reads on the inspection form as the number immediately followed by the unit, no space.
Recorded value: 150mL
